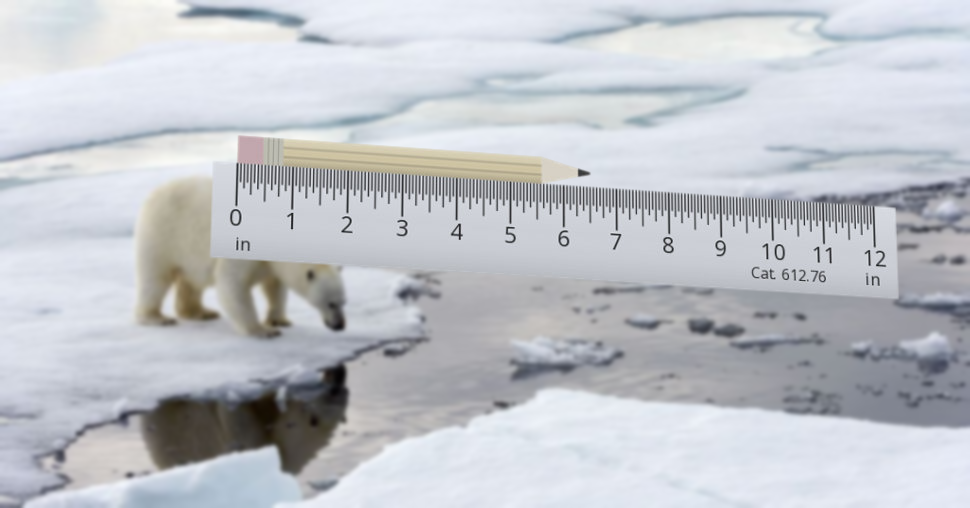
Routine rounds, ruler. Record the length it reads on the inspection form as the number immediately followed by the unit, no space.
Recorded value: 6.5in
